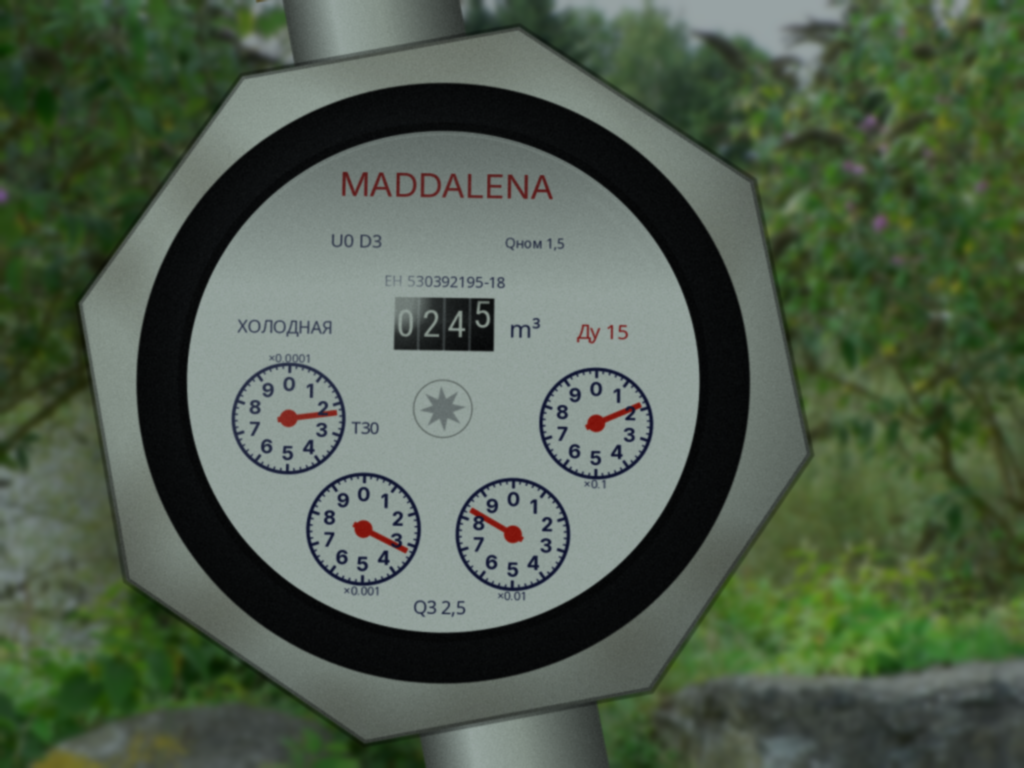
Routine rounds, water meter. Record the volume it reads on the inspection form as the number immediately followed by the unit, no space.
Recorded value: 245.1832m³
